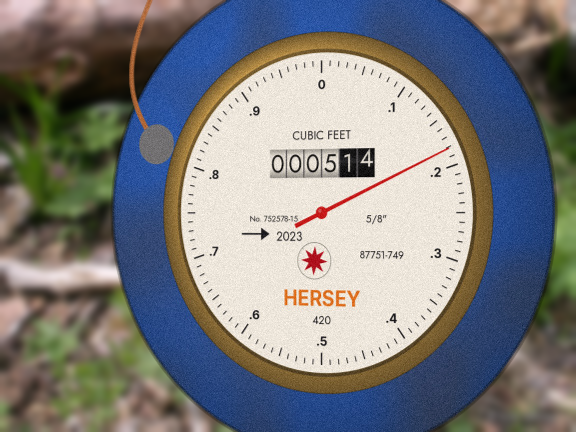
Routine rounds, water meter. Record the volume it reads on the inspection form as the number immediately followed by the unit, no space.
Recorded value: 514.18ft³
